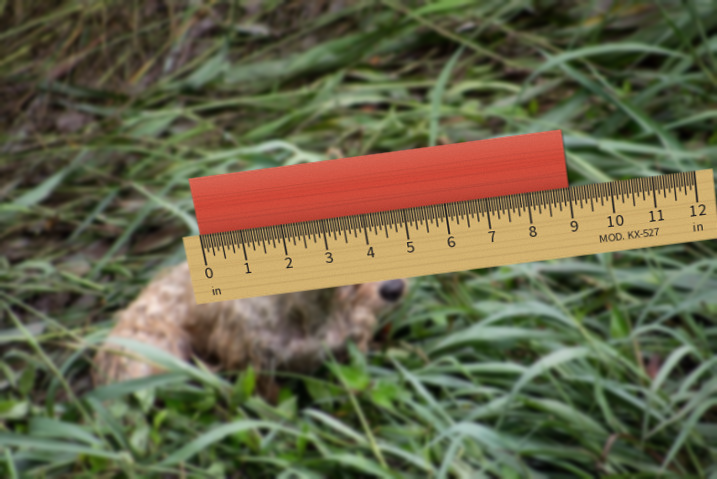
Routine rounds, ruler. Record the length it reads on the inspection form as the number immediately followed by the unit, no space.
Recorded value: 9in
